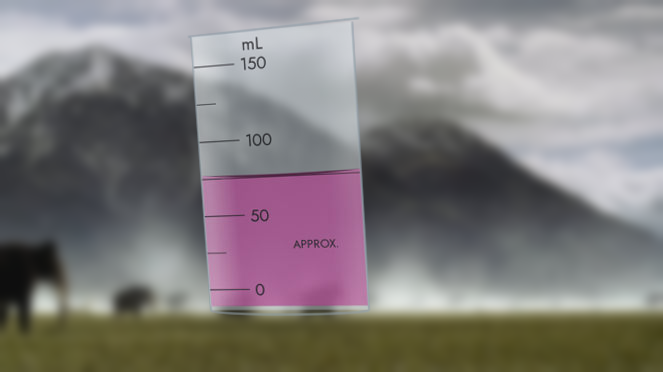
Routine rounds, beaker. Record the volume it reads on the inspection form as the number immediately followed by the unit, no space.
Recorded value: 75mL
